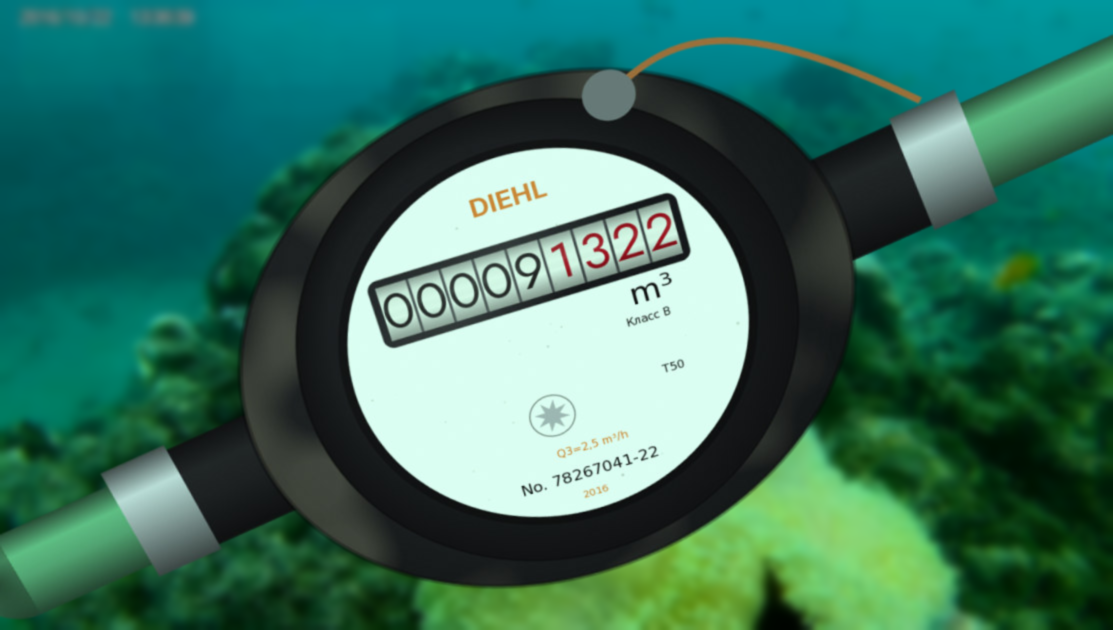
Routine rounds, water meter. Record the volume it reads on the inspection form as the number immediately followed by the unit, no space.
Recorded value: 9.1322m³
